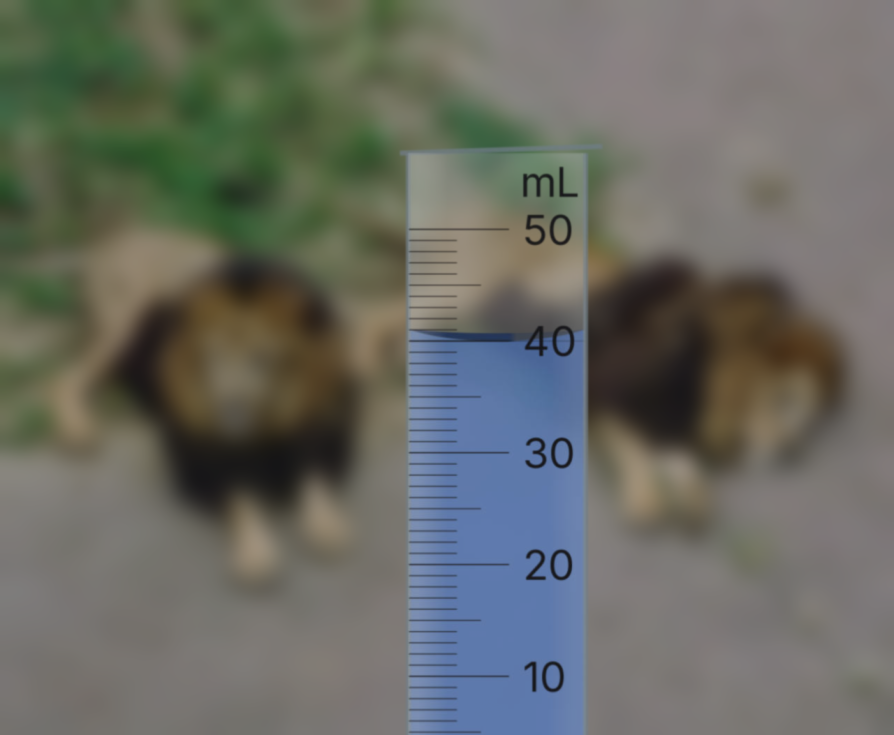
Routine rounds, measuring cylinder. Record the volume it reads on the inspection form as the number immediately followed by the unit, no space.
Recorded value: 40mL
